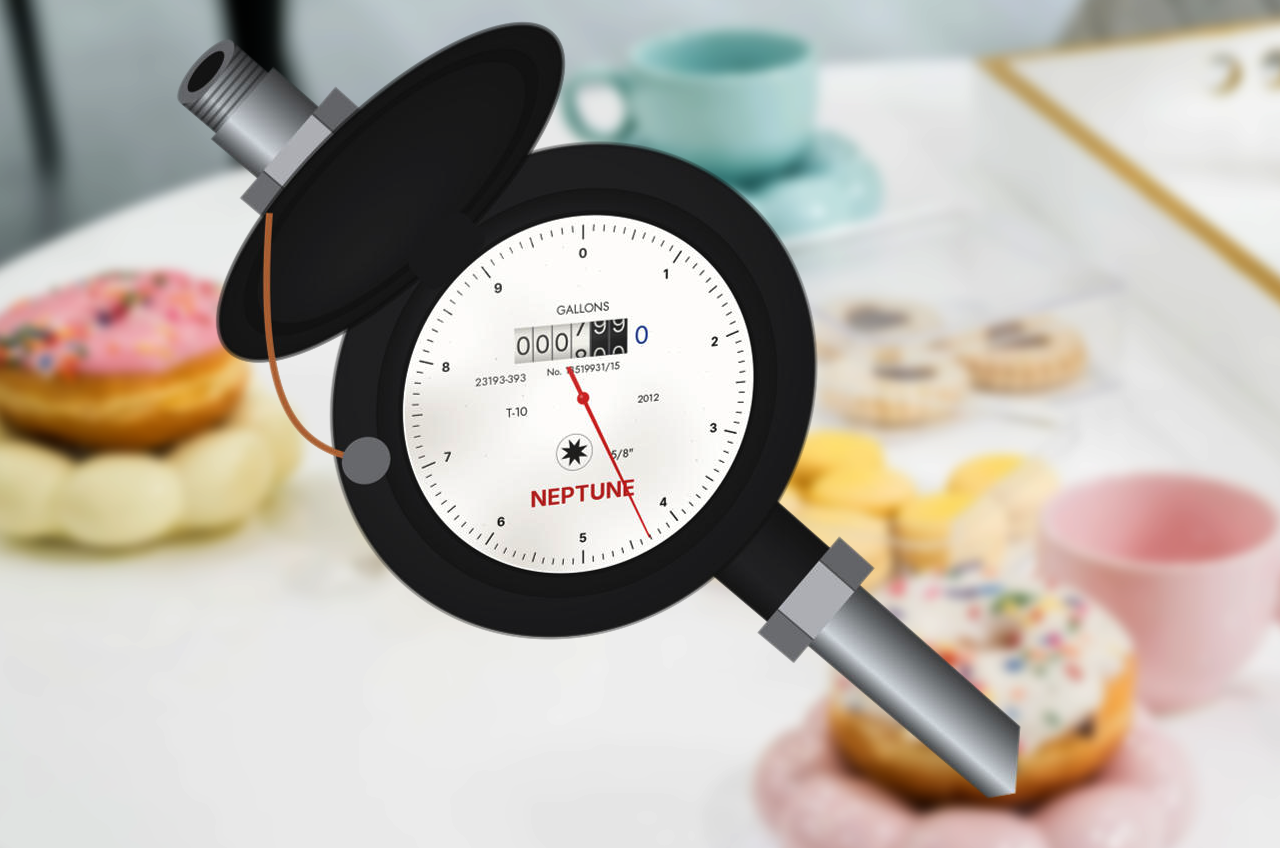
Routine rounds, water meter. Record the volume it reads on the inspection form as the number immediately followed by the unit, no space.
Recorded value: 7994.3gal
